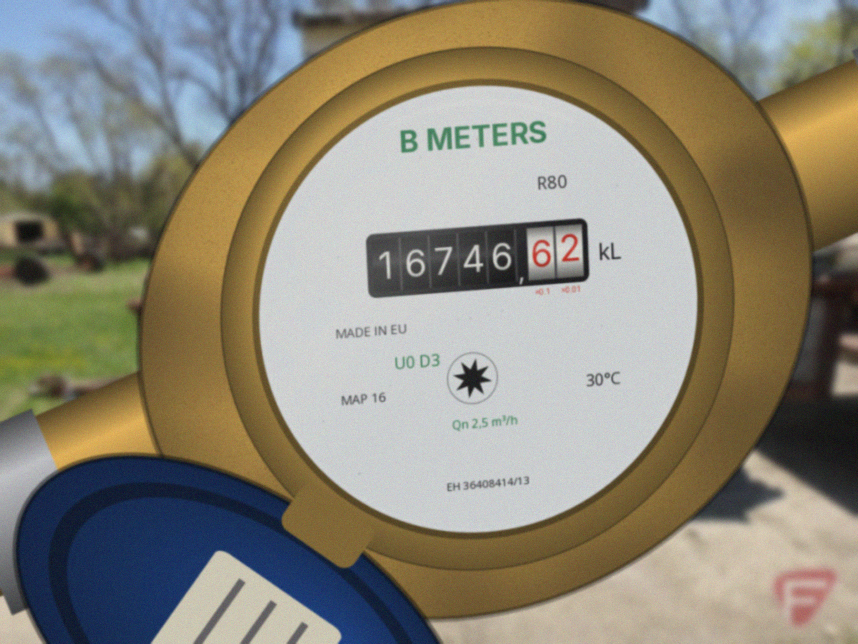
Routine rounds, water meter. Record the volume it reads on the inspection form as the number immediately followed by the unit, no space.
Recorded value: 16746.62kL
